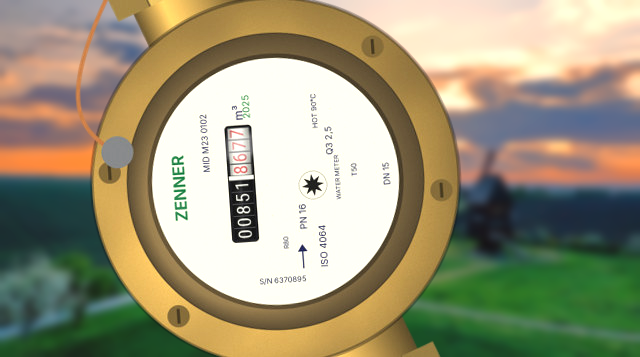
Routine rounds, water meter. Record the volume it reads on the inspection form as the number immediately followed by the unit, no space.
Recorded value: 851.8677m³
